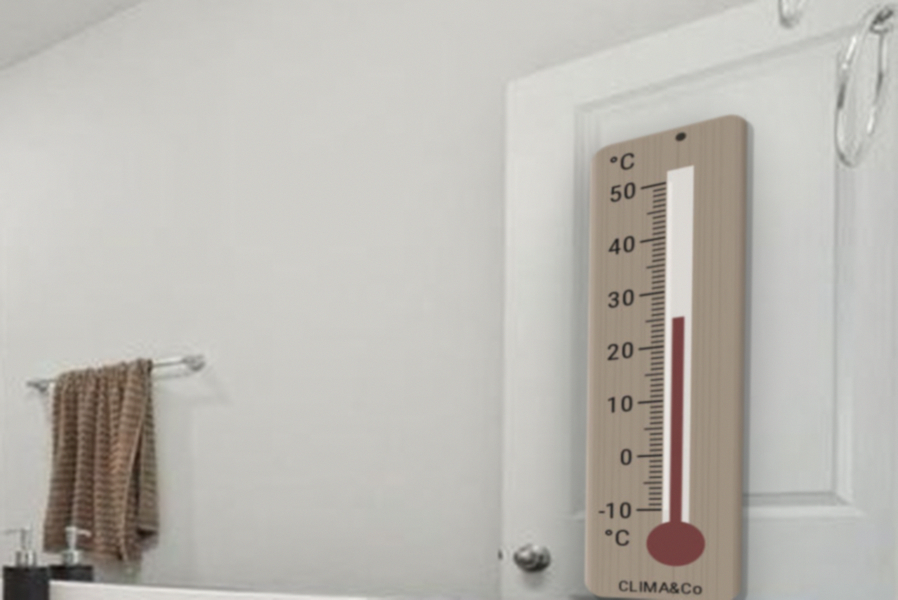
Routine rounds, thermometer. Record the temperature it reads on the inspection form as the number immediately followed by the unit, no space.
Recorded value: 25°C
